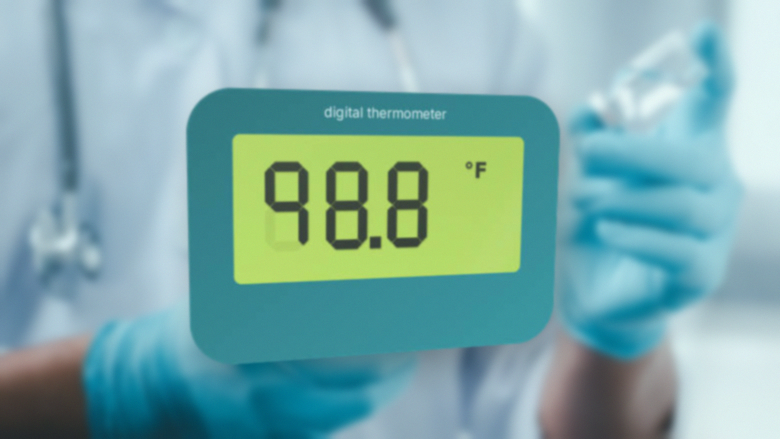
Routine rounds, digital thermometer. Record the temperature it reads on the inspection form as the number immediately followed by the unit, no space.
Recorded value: 98.8°F
